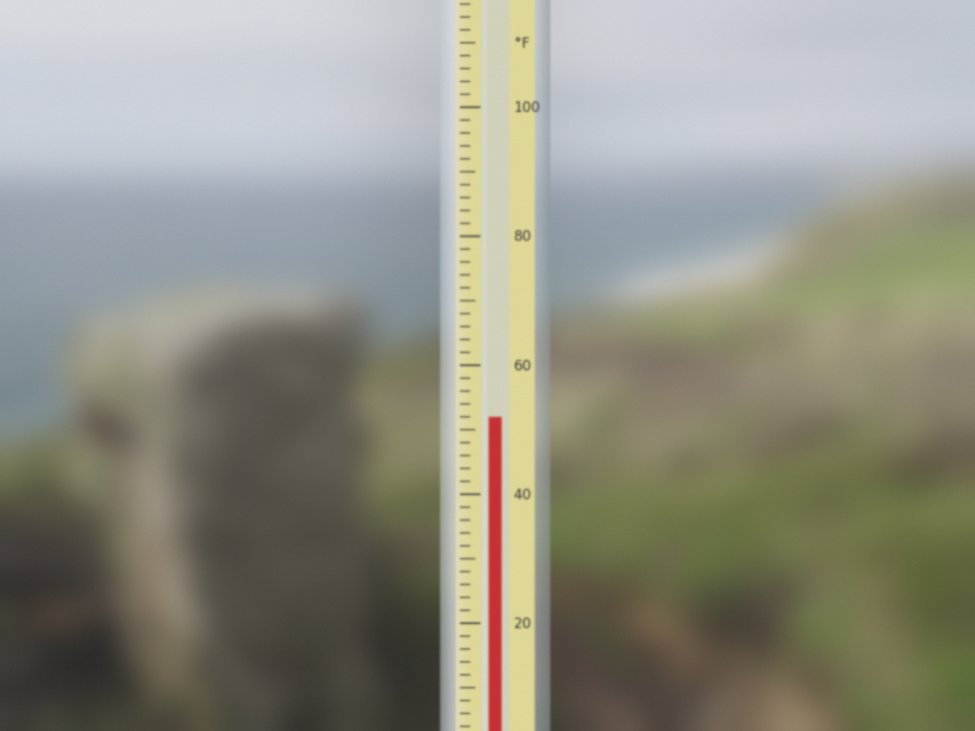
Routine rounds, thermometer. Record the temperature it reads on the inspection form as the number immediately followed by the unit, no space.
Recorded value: 52°F
